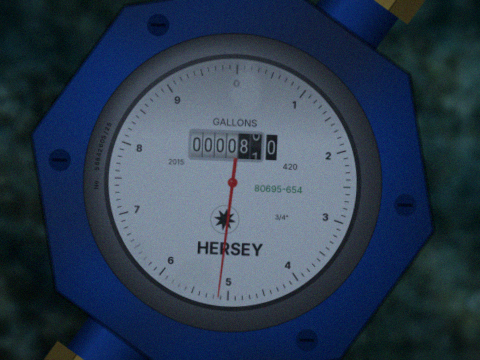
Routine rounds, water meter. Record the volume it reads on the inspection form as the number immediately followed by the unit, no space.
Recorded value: 805.1gal
